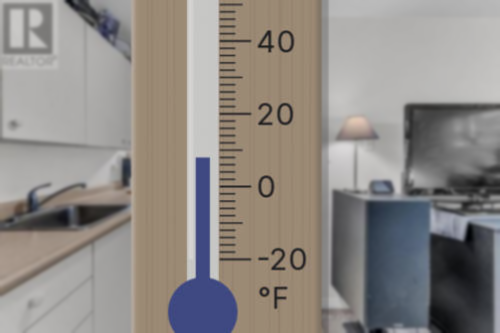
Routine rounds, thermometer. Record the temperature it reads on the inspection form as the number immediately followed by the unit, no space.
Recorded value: 8°F
